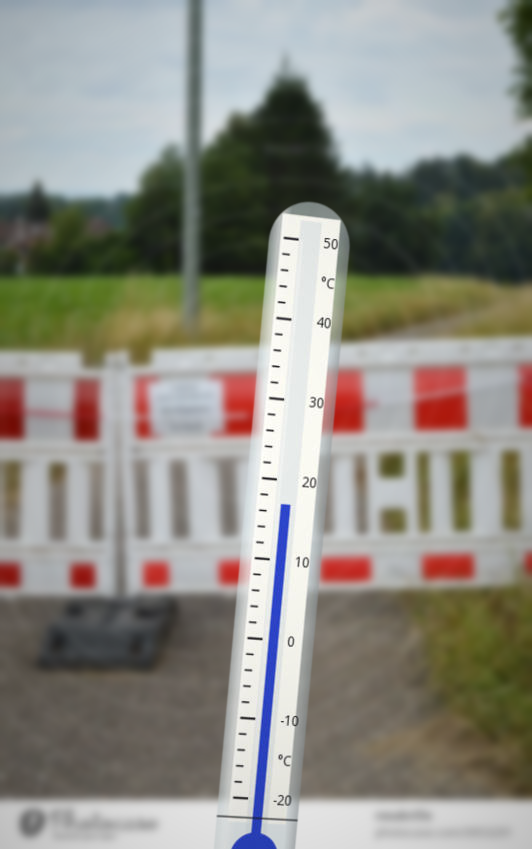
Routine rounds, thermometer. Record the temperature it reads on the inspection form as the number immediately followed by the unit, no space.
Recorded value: 17°C
